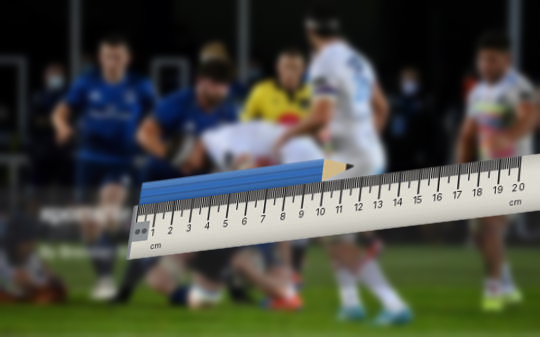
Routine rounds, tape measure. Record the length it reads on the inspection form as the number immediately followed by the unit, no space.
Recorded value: 11.5cm
